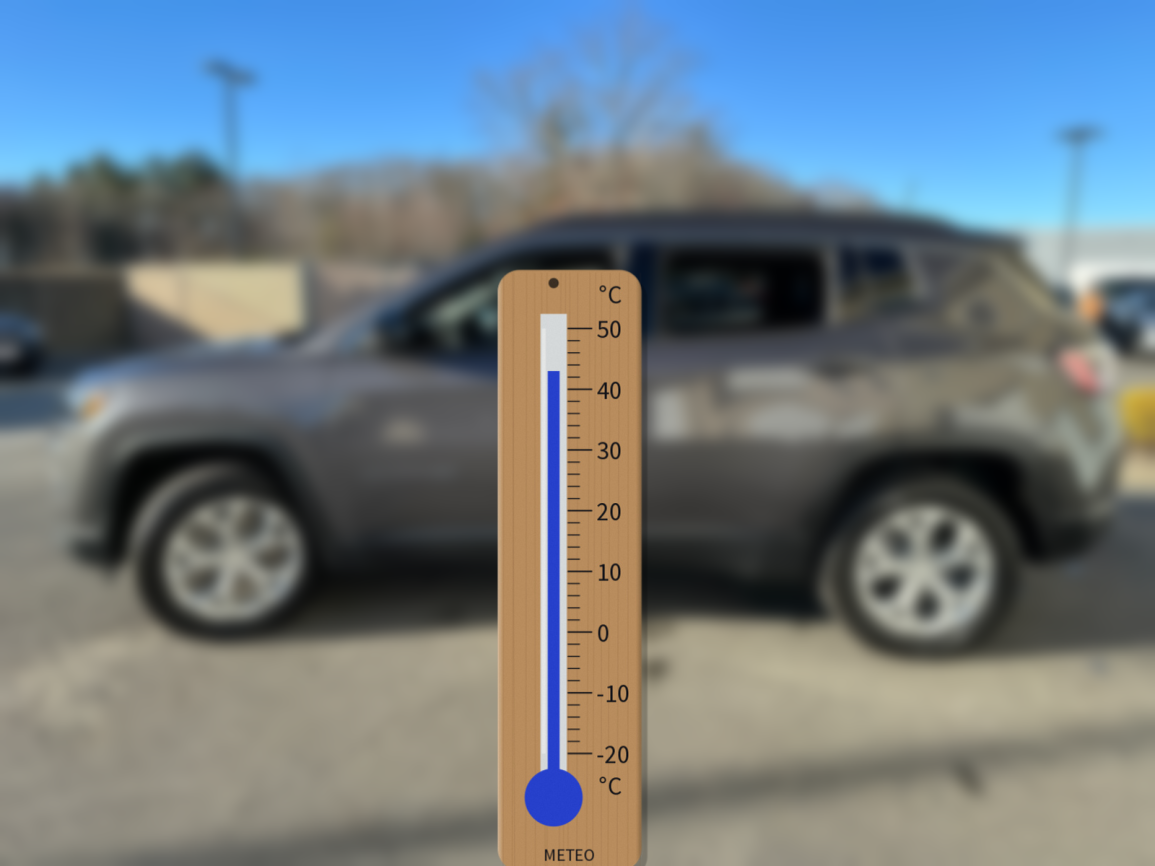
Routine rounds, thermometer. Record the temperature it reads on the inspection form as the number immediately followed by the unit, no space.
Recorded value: 43°C
